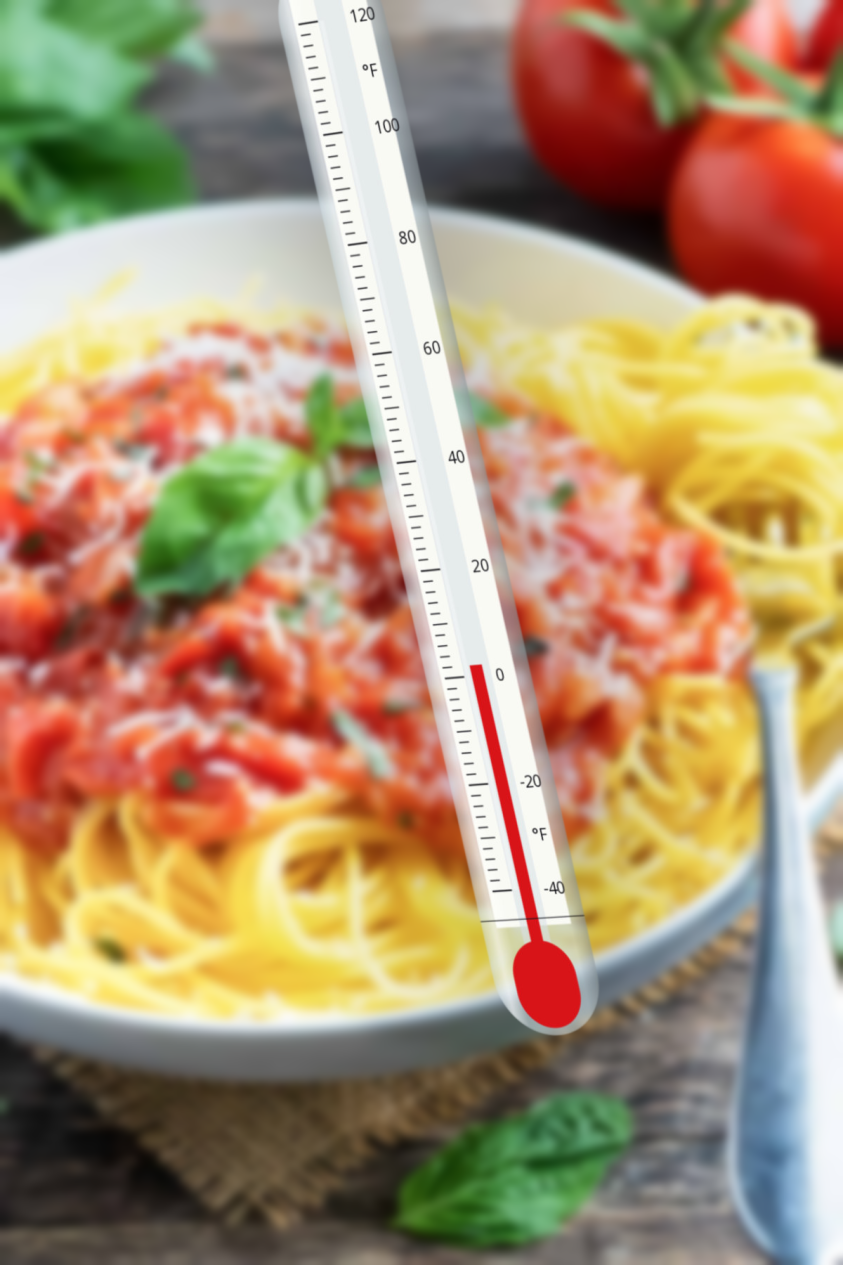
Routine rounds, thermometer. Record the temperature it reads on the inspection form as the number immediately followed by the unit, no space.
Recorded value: 2°F
